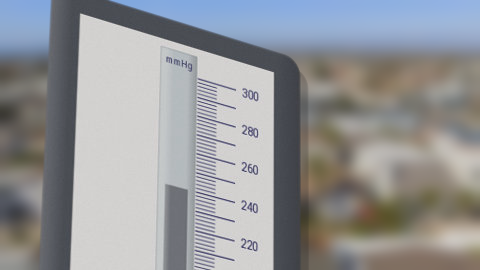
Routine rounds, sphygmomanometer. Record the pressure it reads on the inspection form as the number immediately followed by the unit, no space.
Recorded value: 240mmHg
